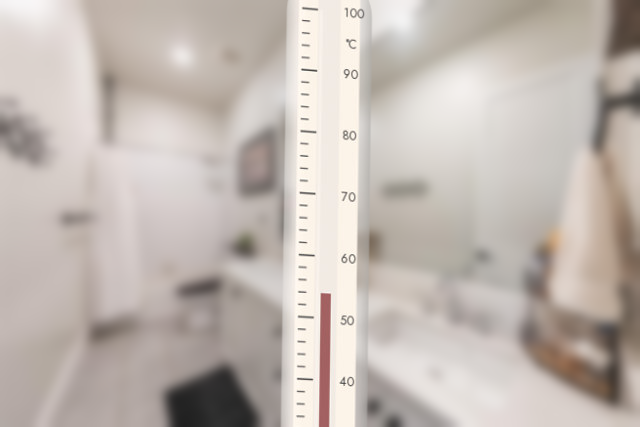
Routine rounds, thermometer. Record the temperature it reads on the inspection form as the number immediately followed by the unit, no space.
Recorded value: 54°C
